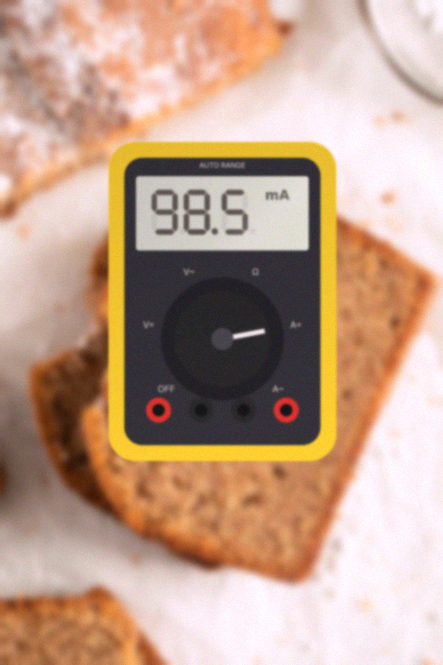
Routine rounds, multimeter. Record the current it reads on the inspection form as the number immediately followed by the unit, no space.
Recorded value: 98.5mA
